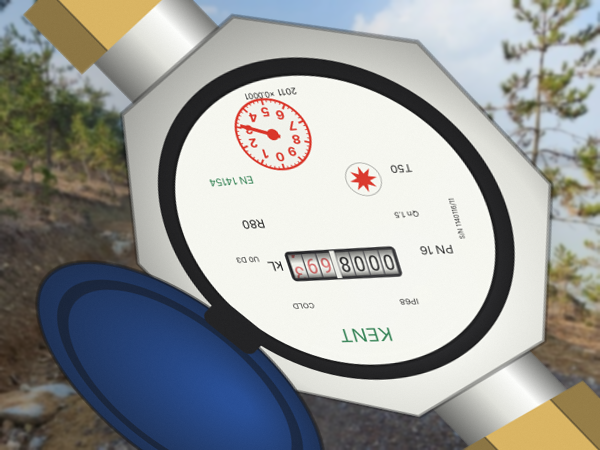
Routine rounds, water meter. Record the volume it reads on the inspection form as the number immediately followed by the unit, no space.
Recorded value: 8.6933kL
